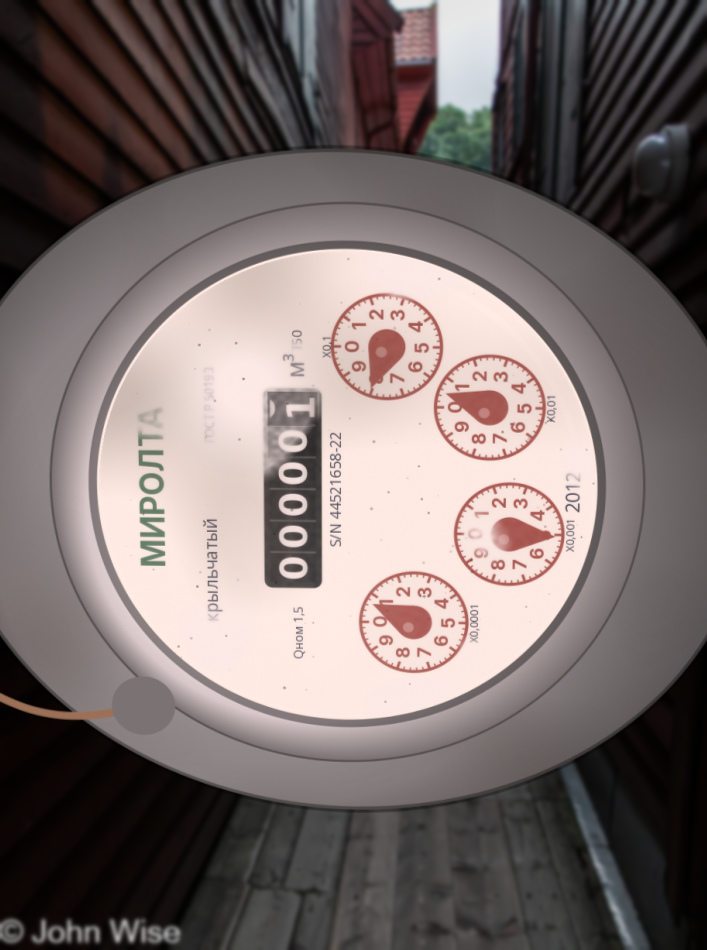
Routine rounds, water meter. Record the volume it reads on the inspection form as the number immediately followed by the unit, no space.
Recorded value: 0.8050m³
